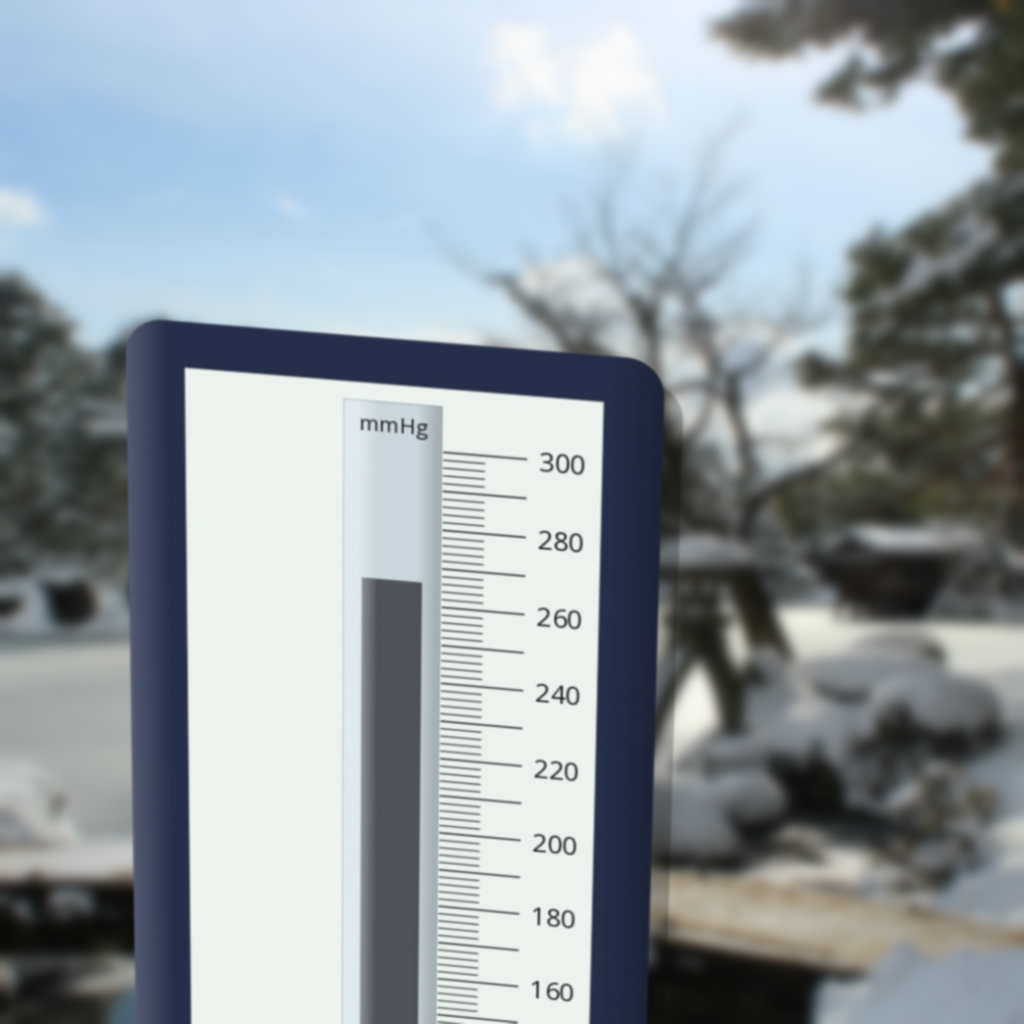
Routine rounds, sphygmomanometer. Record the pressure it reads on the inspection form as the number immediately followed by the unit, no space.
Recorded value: 266mmHg
